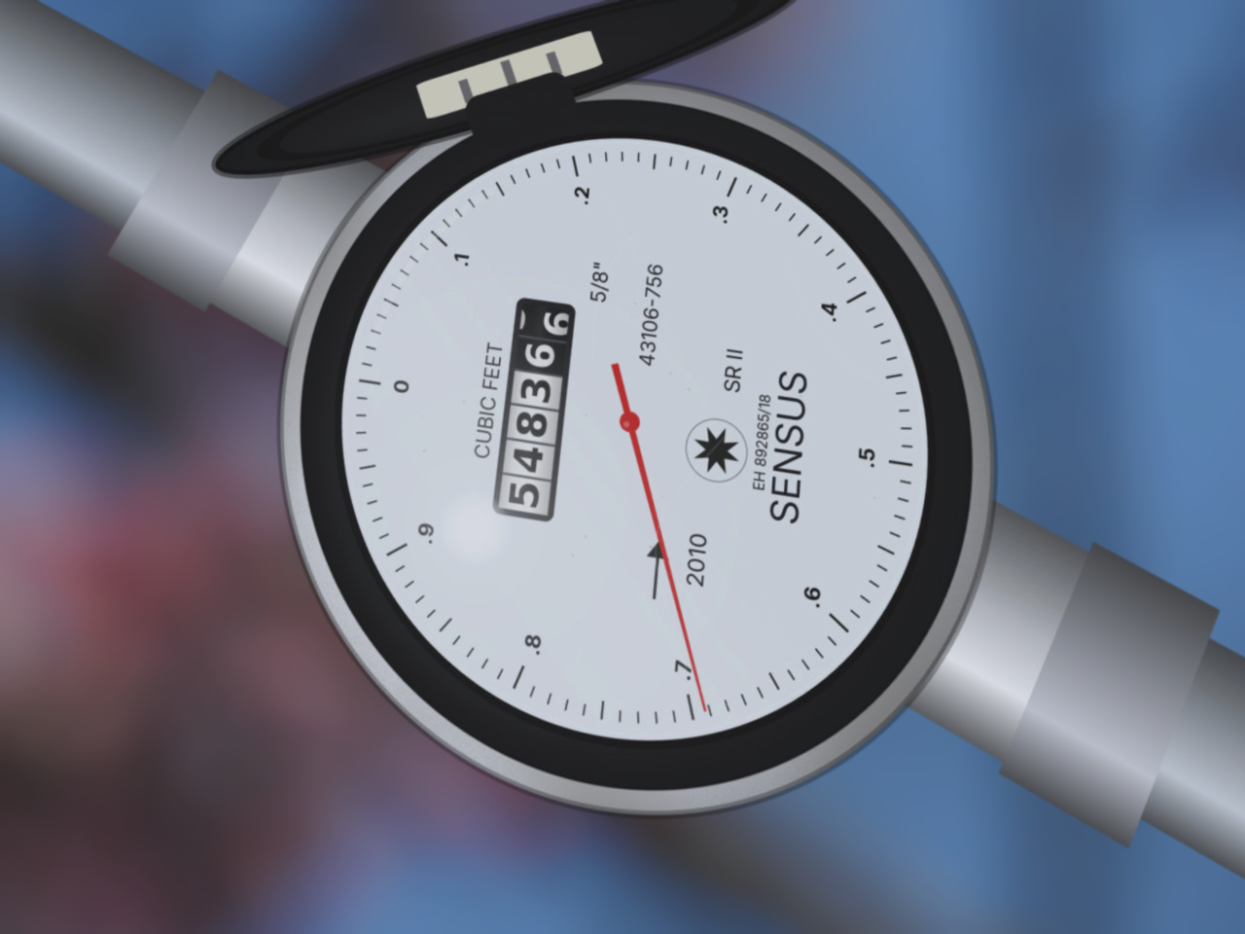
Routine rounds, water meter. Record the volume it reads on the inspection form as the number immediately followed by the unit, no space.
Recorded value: 548365.69ft³
